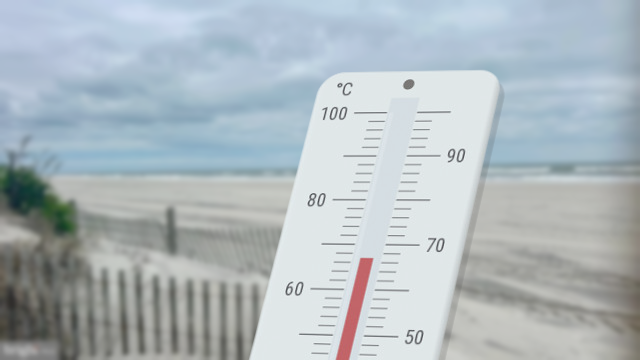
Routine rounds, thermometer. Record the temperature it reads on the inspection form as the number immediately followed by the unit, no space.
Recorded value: 67°C
